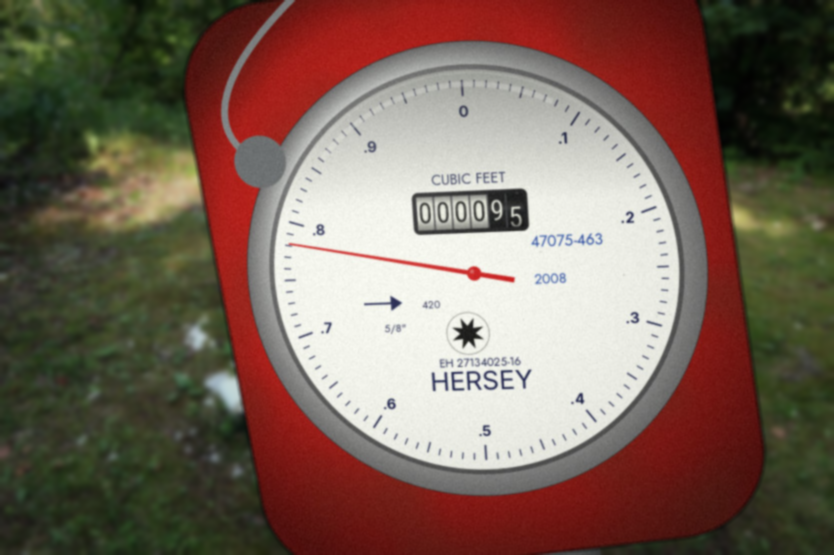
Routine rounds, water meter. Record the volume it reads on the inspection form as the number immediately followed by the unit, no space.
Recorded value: 94.78ft³
